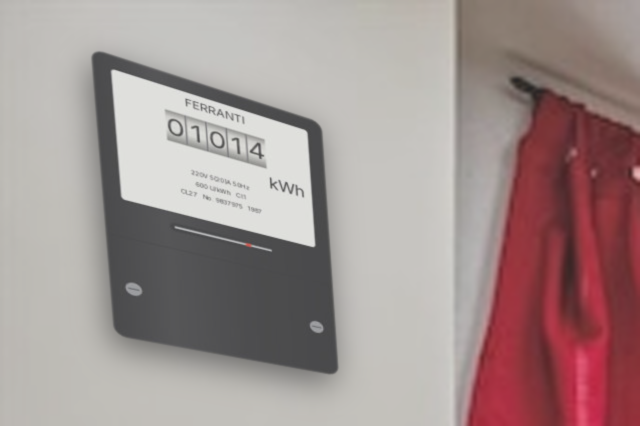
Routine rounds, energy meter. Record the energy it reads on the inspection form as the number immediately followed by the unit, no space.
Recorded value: 1014kWh
